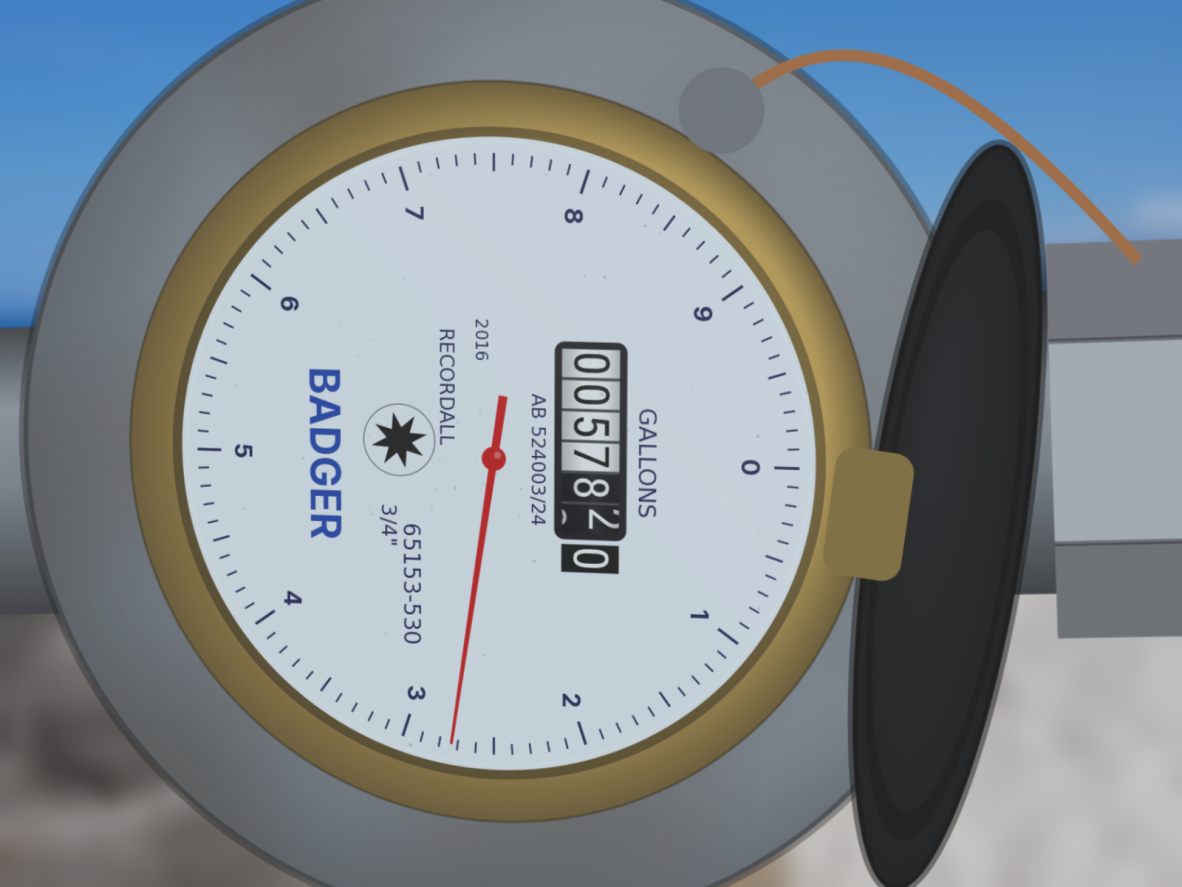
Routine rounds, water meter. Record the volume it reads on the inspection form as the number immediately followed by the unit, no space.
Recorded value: 57822.7gal
